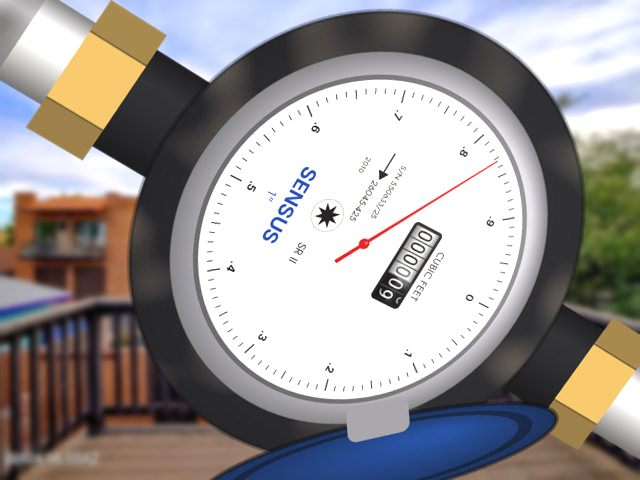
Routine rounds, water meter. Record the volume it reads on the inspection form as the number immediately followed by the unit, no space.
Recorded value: 8.83ft³
